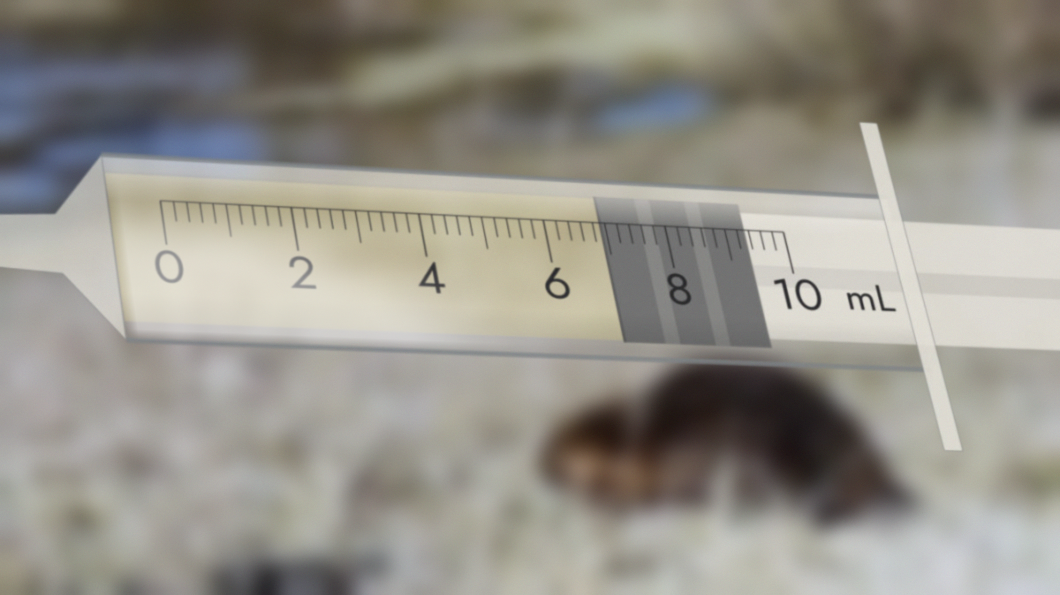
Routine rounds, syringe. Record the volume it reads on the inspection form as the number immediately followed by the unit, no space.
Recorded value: 6.9mL
